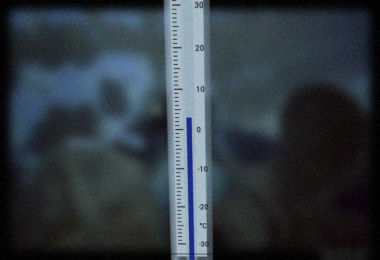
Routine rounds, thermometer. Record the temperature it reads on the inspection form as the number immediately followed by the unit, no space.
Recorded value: 3°C
